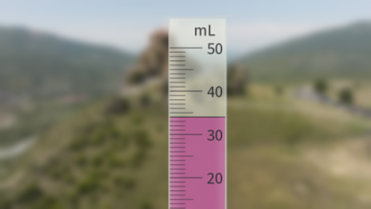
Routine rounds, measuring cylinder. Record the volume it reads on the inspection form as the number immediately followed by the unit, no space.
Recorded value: 34mL
